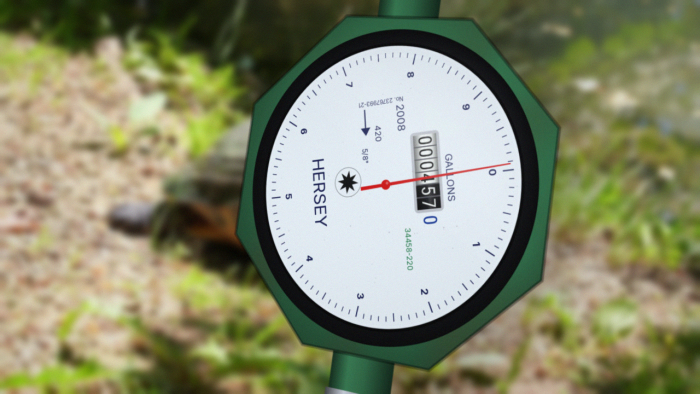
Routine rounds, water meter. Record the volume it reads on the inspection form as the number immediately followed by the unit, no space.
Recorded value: 4569.9gal
